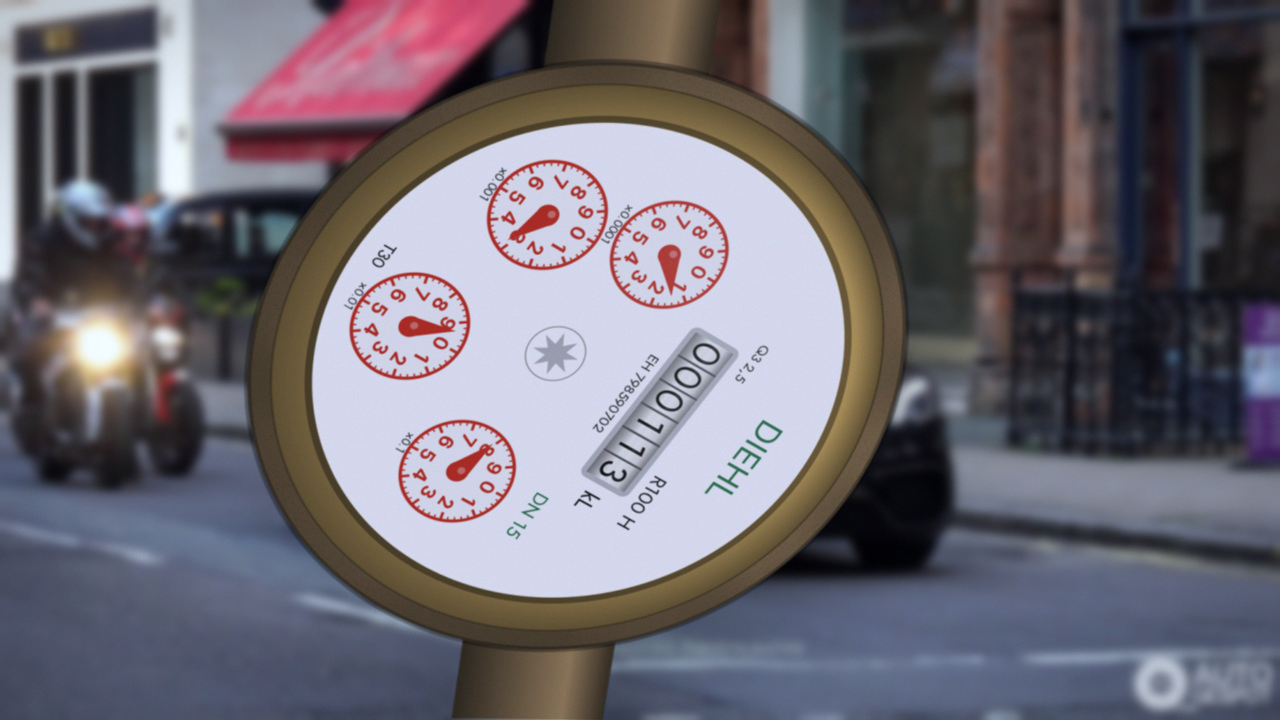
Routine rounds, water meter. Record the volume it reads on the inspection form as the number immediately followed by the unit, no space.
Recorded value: 113.7931kL
